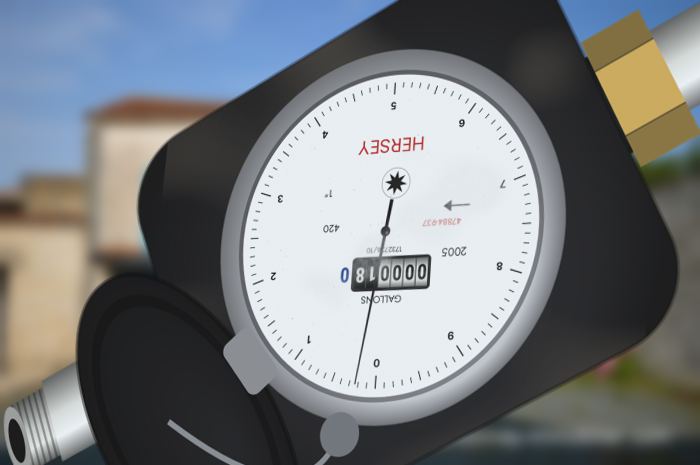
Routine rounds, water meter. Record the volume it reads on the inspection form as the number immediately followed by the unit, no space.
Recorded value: 180.2gal
